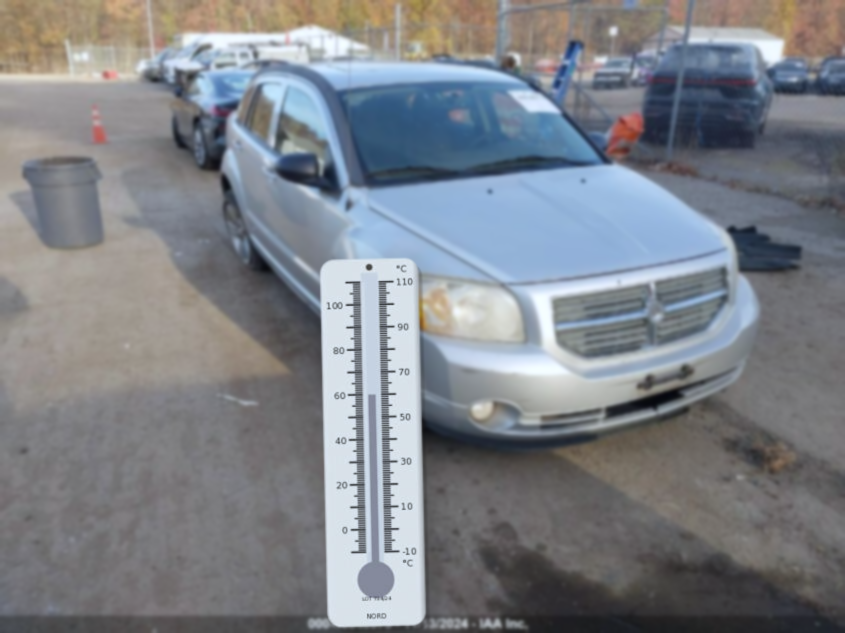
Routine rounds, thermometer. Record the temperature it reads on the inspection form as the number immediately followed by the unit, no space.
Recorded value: 60°C
